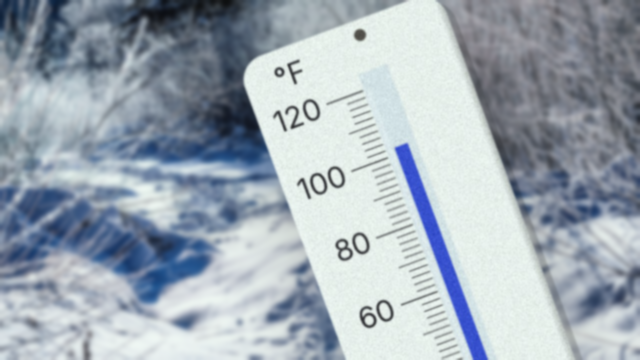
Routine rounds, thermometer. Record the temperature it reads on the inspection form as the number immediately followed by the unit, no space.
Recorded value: 102°F
